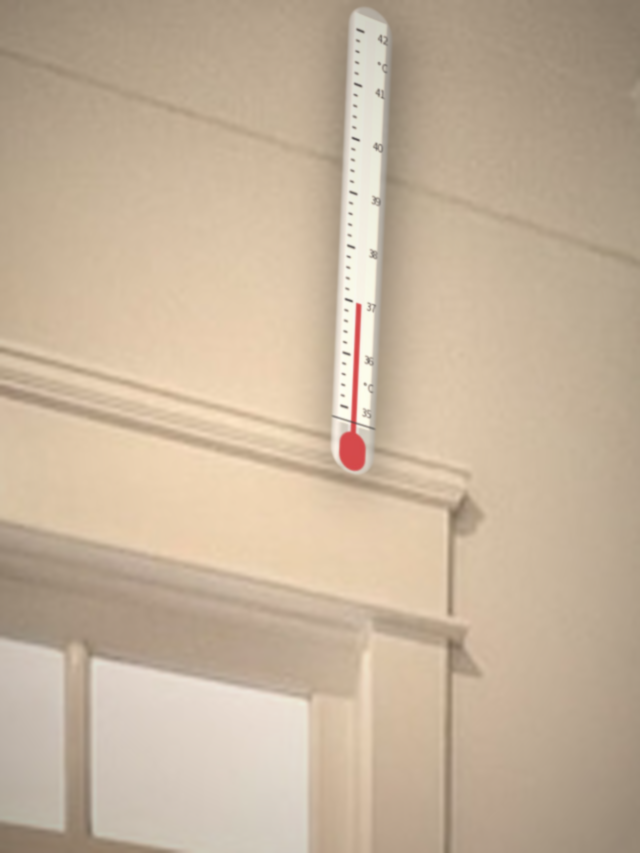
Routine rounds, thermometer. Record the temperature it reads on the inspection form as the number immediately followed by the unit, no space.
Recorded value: 37°C
